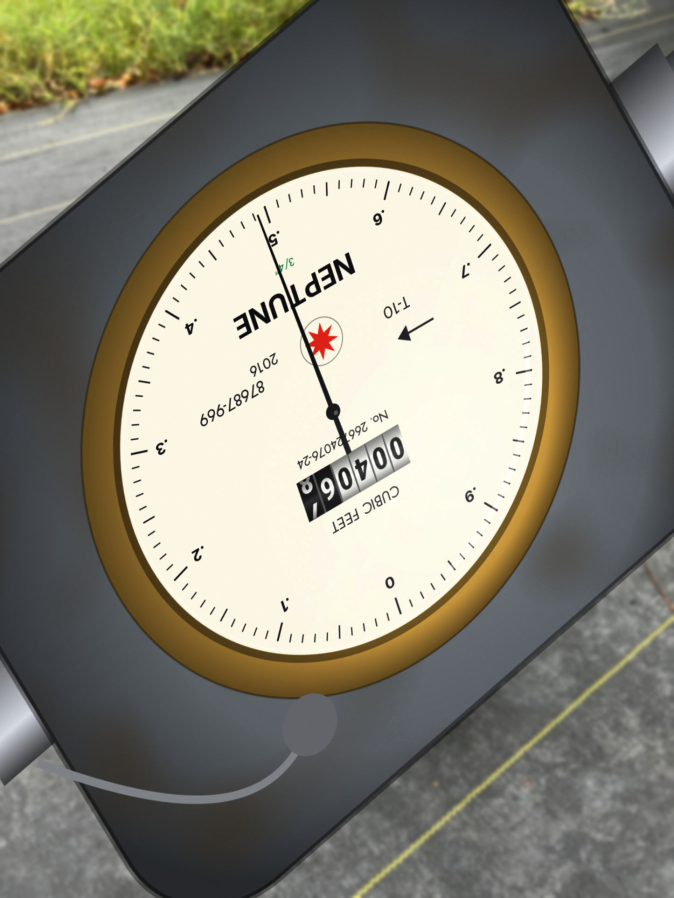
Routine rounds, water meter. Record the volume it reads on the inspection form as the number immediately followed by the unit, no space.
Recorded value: 4067.49ft³
